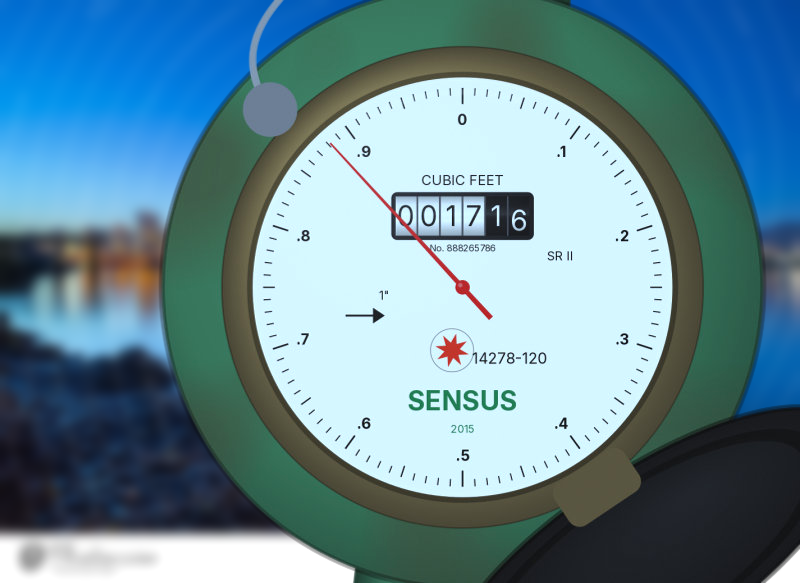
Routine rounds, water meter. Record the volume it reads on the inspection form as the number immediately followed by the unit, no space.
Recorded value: 1715.88ft³
